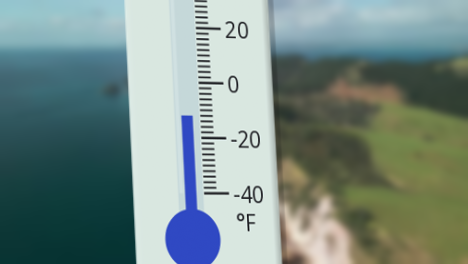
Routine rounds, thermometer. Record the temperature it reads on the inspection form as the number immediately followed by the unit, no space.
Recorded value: -12°F
